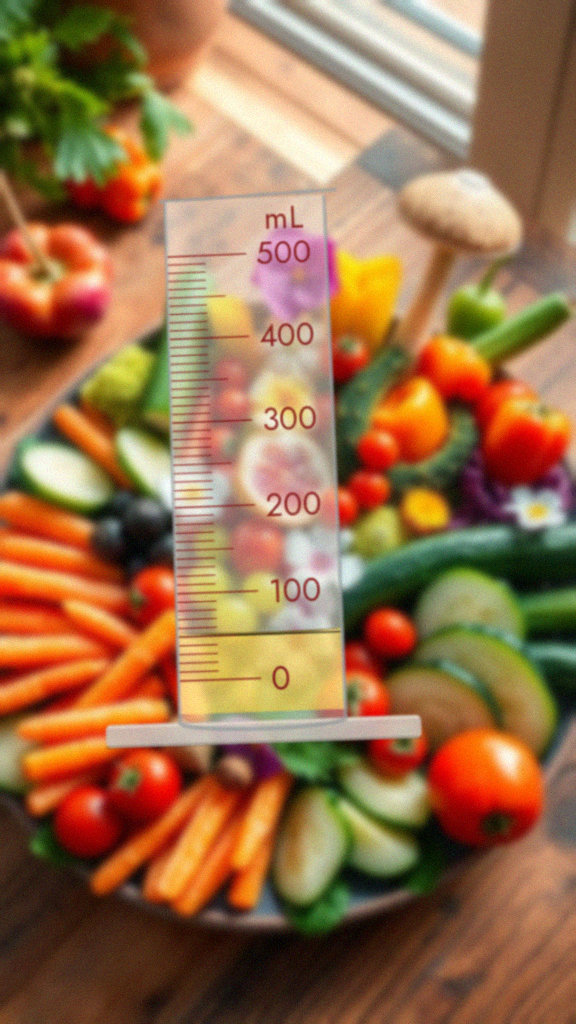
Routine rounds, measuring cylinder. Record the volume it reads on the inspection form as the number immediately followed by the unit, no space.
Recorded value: 50mL
